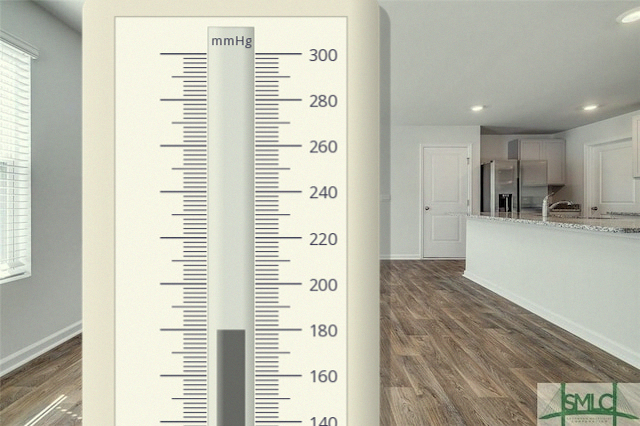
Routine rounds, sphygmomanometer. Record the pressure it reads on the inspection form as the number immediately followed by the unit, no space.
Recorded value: 180mmHg
